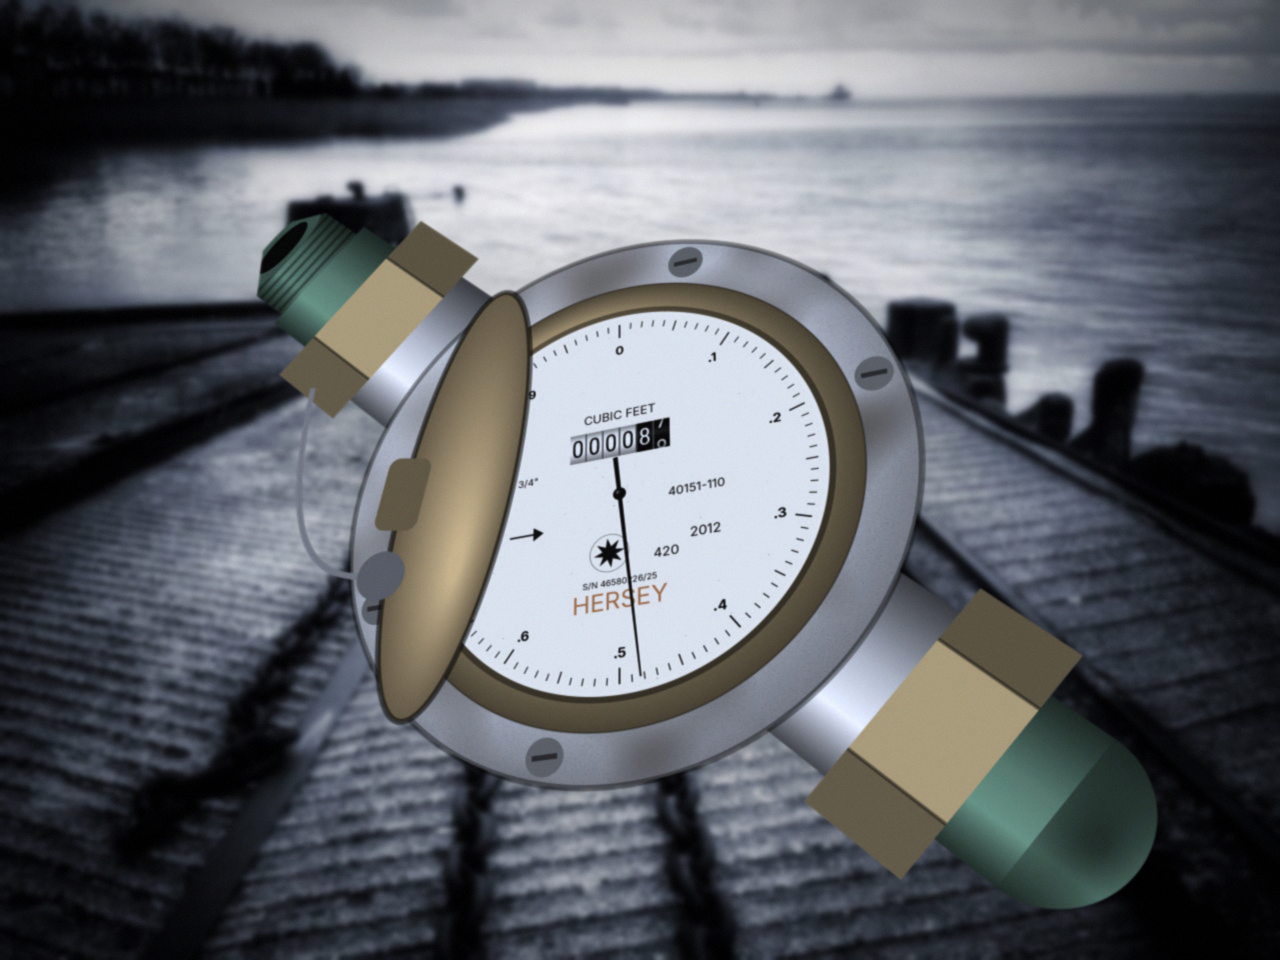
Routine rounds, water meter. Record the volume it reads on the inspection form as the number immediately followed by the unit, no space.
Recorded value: 87.48ft³
